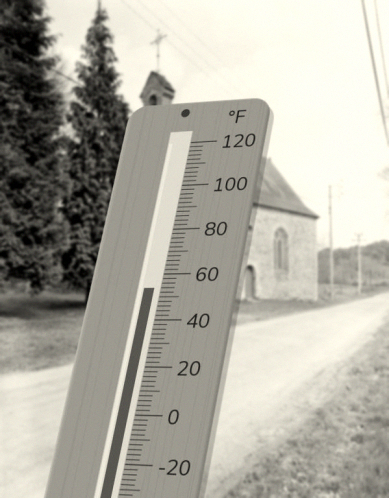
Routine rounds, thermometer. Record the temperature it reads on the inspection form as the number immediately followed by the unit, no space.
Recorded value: 54°F
